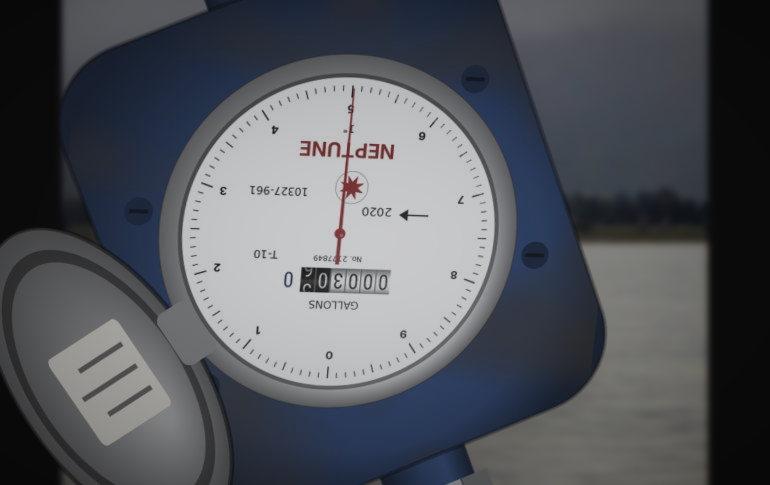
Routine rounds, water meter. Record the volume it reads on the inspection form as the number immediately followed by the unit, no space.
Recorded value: 3055.0gal
